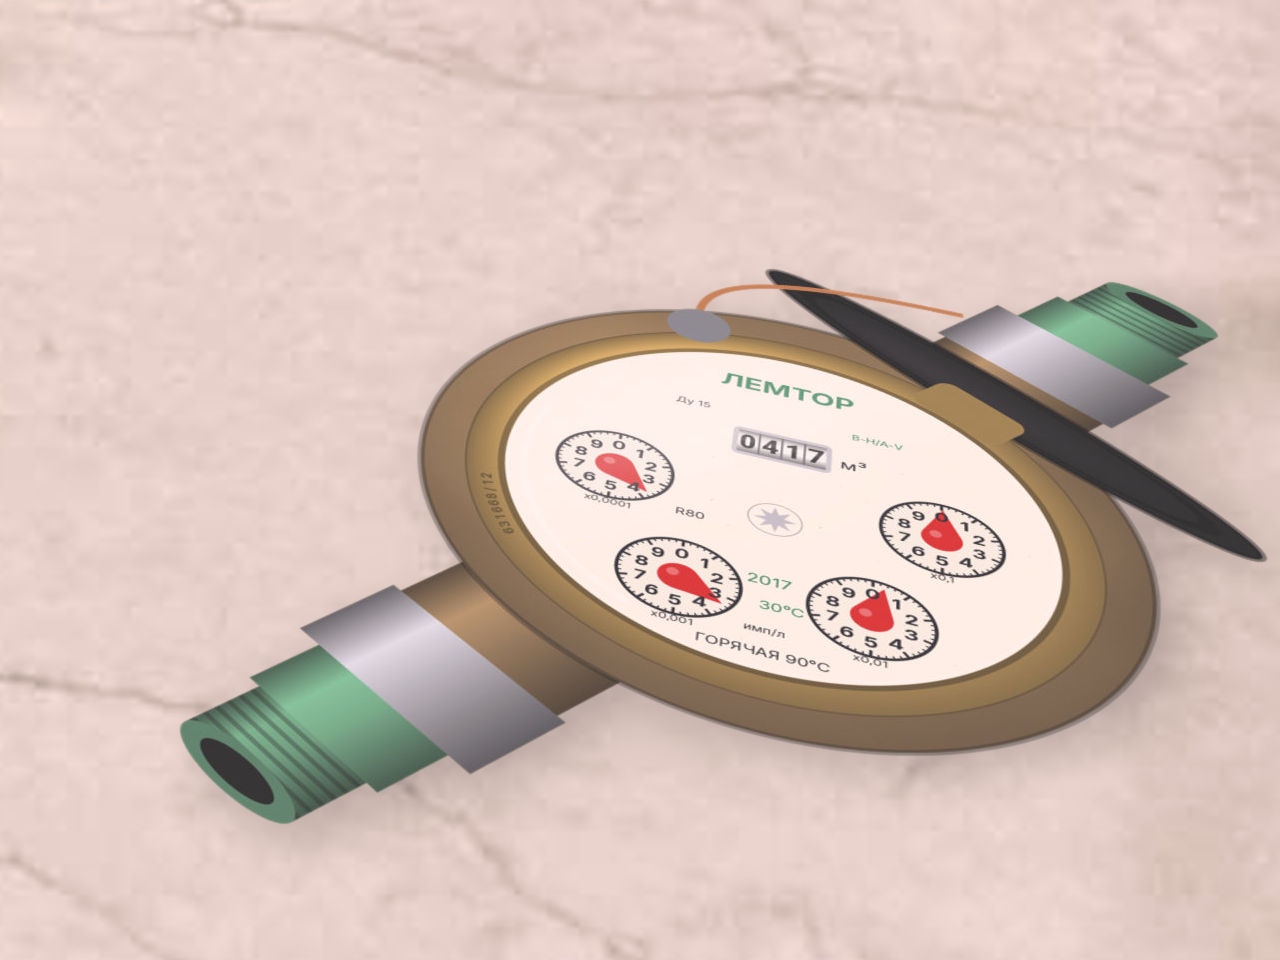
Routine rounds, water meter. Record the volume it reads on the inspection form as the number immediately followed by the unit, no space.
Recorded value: 417.0033m³
